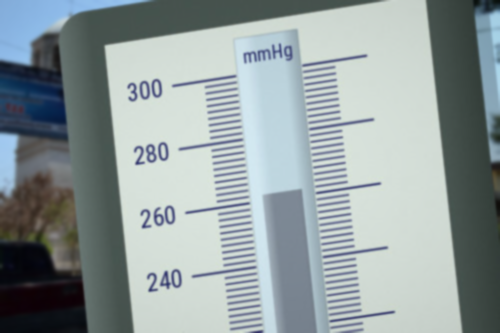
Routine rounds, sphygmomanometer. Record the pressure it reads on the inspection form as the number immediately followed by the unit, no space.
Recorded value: 262mmHg
